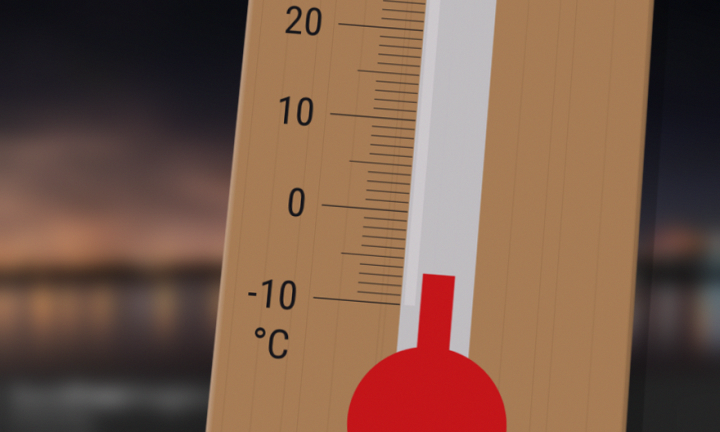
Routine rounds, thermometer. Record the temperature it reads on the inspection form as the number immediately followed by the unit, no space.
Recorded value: -6.5°C
